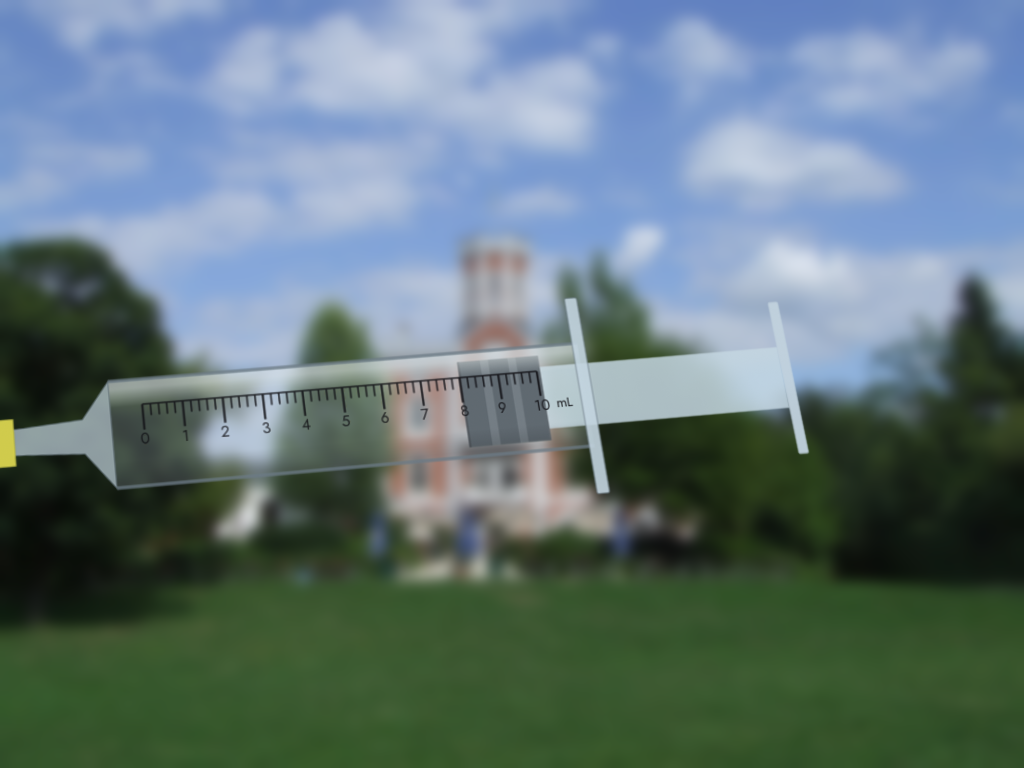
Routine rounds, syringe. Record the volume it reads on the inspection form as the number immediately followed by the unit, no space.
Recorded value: 8mL
